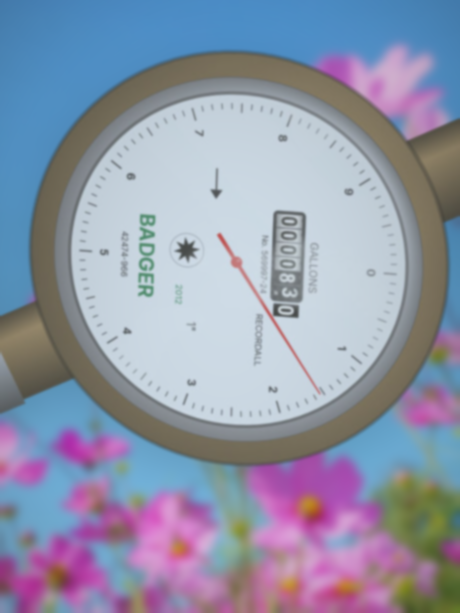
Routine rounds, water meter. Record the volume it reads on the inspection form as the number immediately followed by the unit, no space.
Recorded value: 831.5gal
